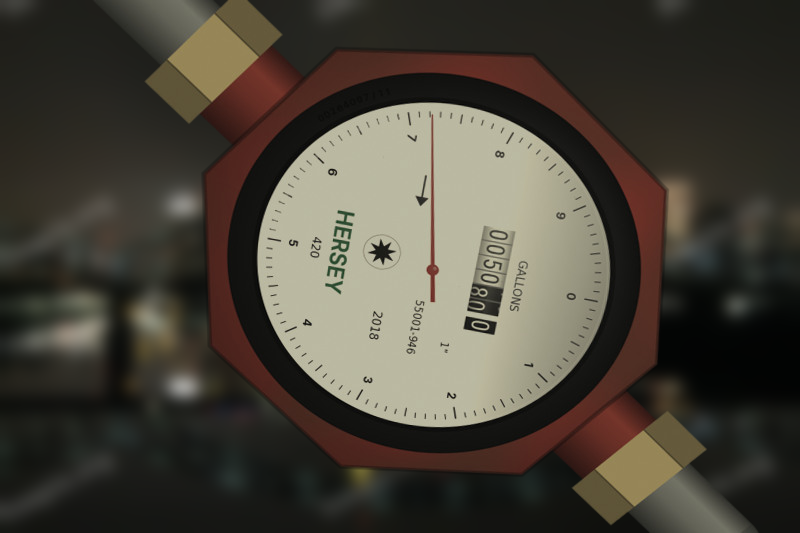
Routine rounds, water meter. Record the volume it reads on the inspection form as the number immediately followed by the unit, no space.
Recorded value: 50797.2gal
